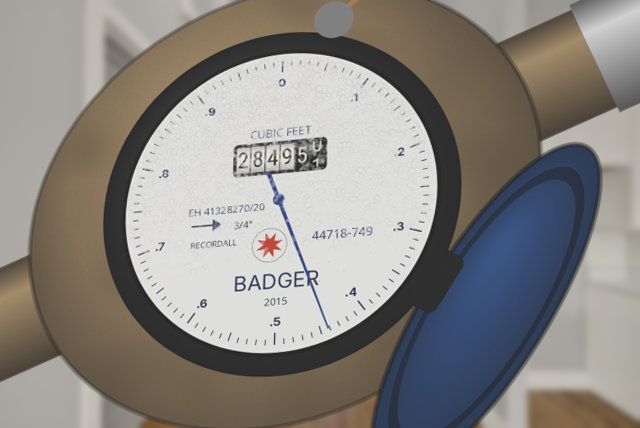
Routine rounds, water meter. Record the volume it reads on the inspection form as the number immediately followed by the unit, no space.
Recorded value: 284950.44ft³
